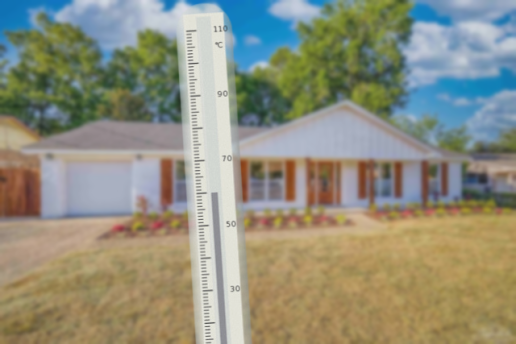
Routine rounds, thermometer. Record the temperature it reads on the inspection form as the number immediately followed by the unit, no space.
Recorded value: 60°C
